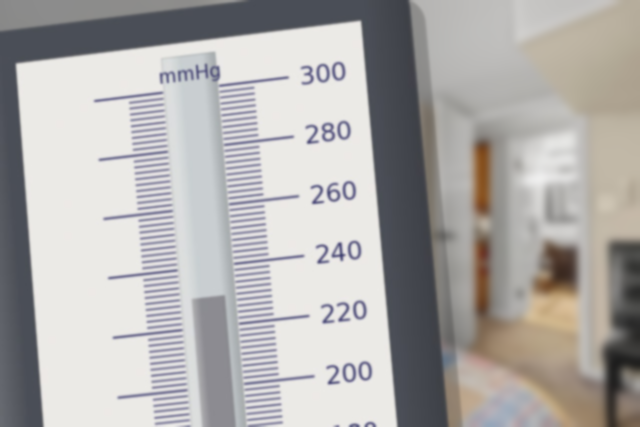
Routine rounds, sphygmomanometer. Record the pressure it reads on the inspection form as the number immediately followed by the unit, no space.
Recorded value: 230mmHg
